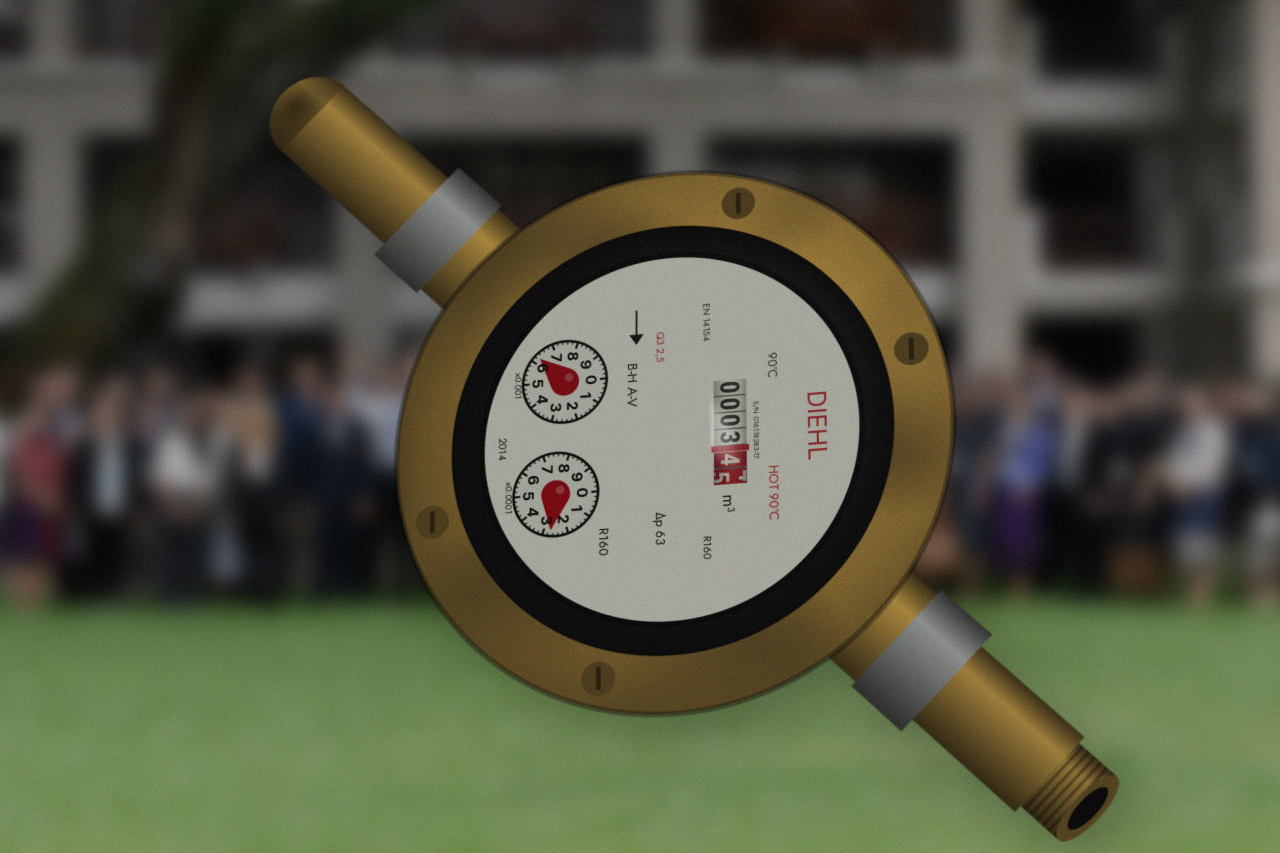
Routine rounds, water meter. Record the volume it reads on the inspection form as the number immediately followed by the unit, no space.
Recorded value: 3.4462m³
